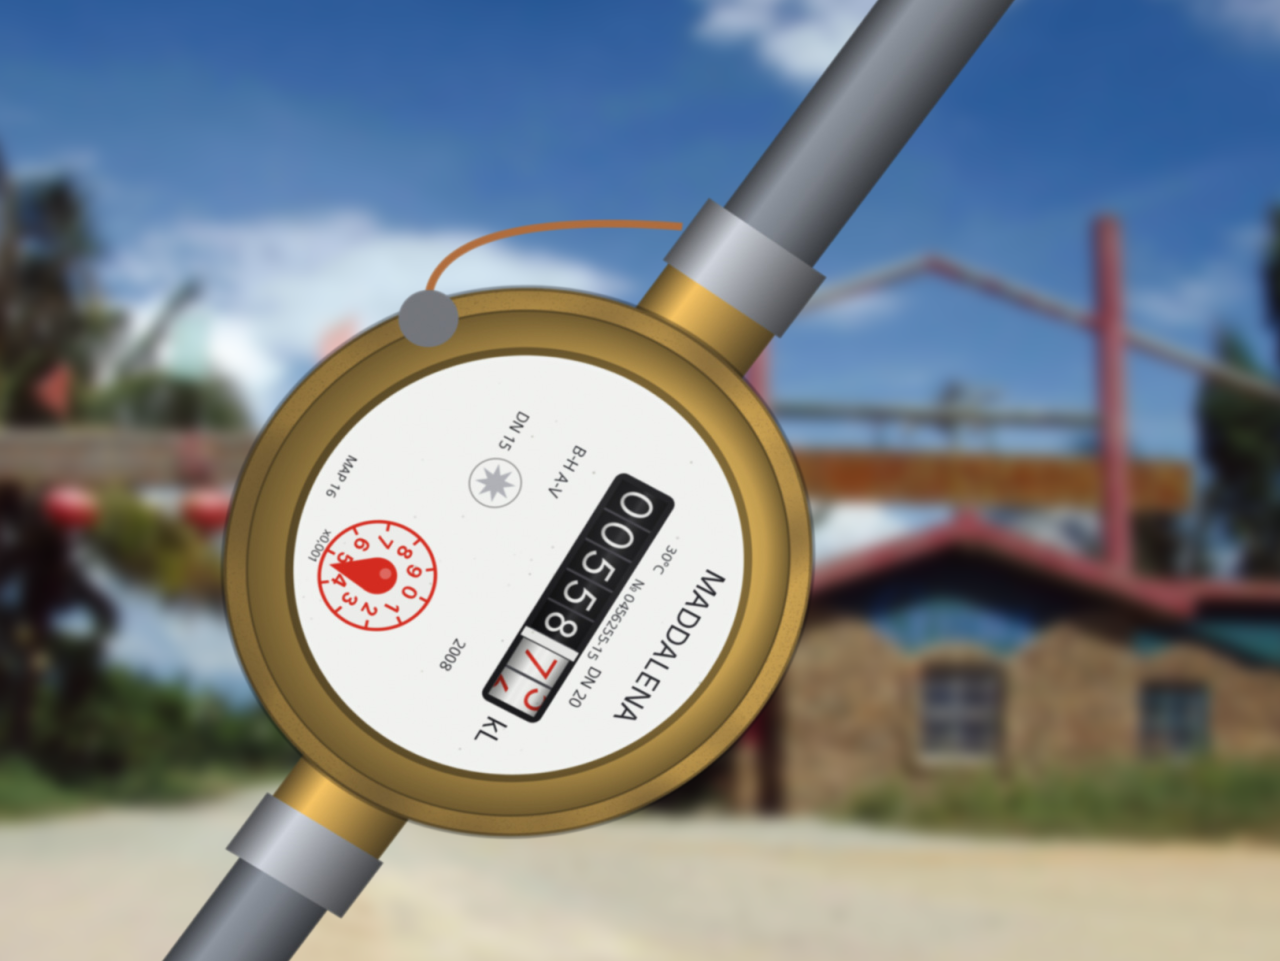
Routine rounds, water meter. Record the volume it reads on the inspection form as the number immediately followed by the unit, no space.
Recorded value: 558.754kL
